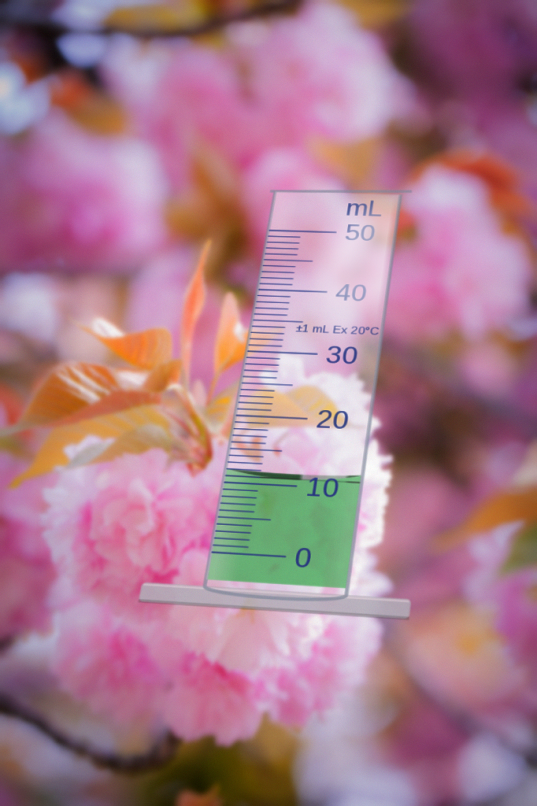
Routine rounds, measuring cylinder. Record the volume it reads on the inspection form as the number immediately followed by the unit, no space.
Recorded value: 11mL
